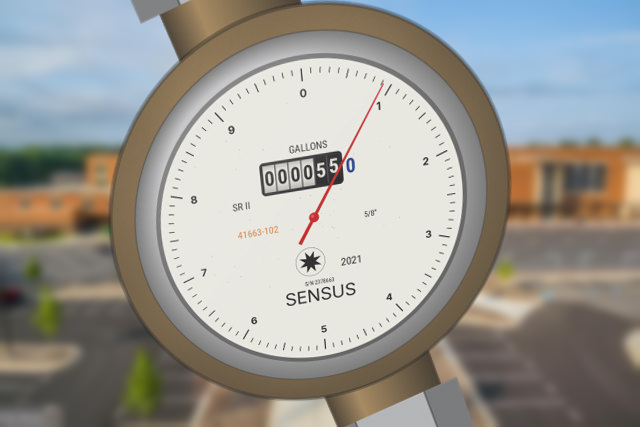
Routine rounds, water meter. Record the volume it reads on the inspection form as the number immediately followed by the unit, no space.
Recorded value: 550.9gal
